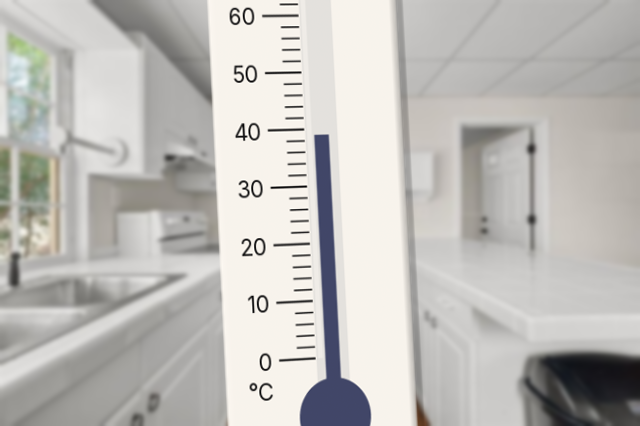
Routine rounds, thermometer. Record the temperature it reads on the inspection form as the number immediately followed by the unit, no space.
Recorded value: 39°C
